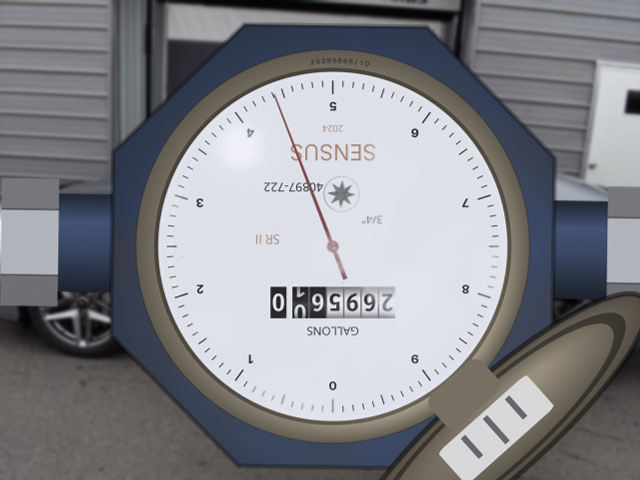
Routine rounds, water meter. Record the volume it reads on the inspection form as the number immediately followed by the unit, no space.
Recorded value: 2695604.4gal
